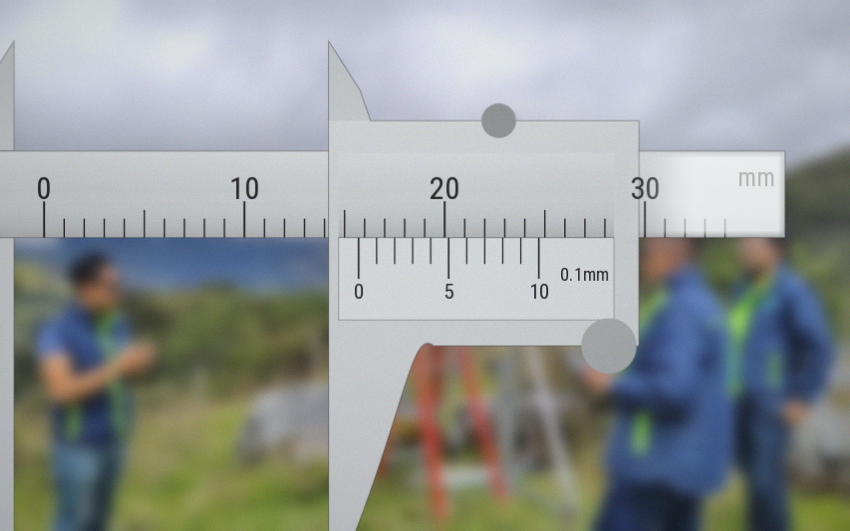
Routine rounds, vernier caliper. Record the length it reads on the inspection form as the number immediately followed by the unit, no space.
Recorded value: 15.7mm
